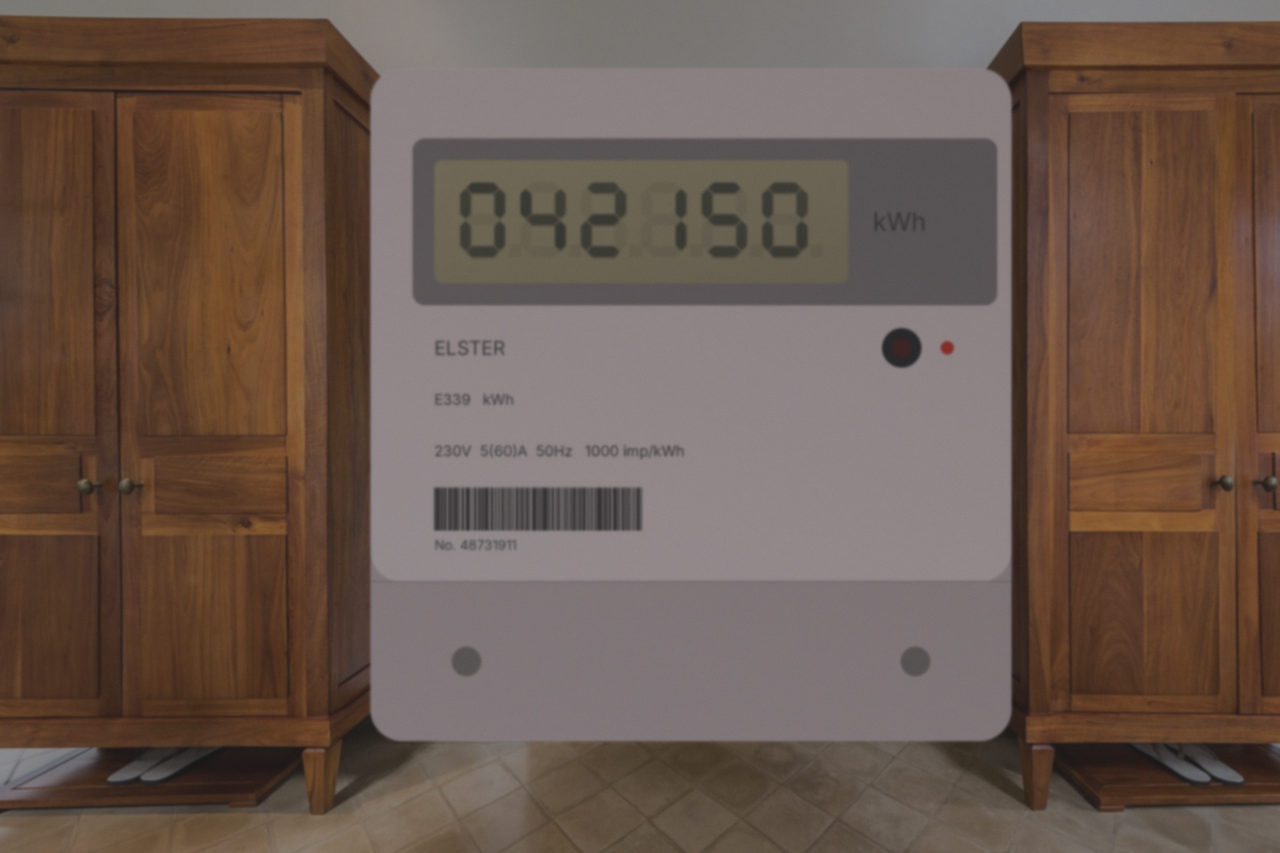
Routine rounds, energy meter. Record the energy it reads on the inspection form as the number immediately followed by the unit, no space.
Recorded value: 42150kWh
